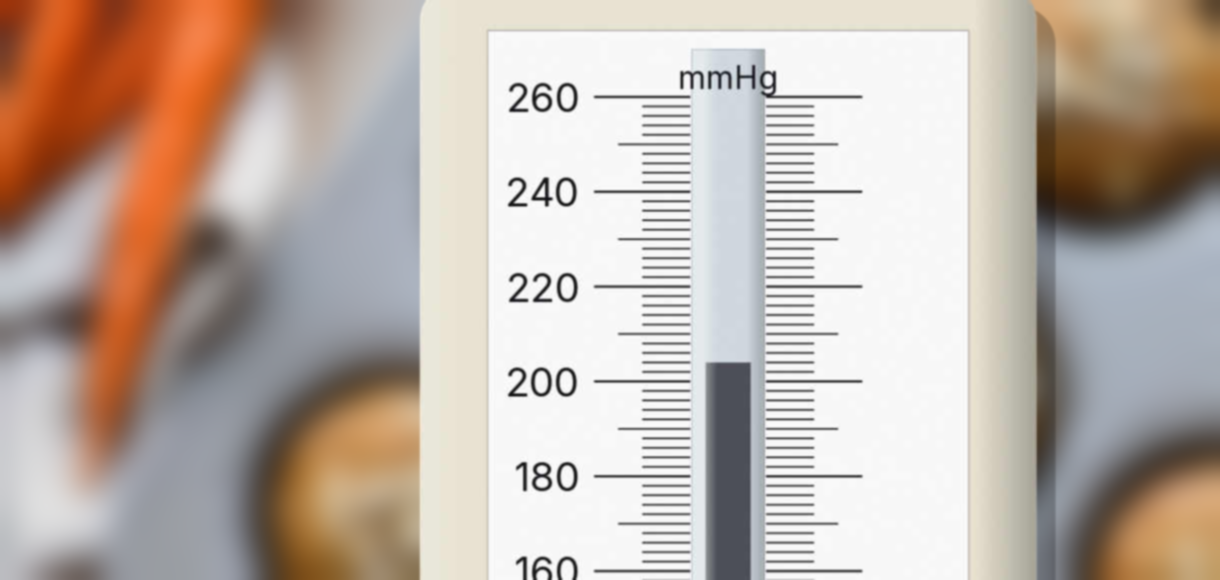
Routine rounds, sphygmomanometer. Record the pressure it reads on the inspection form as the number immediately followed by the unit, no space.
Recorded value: 204mmHg
